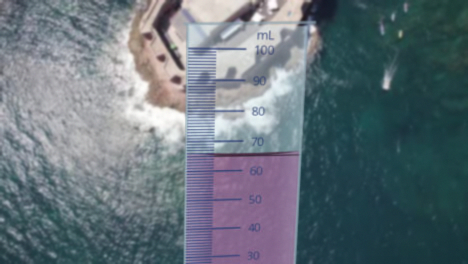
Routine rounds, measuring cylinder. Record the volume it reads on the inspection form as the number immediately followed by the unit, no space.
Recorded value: 65mL
